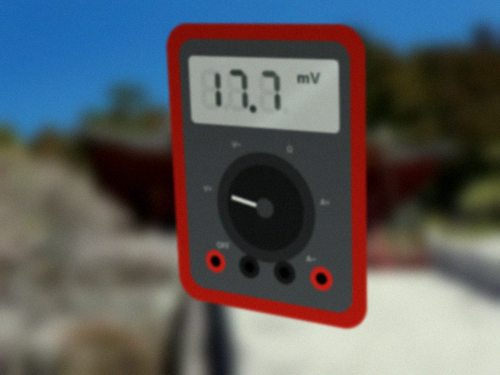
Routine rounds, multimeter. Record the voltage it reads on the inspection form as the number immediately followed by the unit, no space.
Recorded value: 17.7mV
